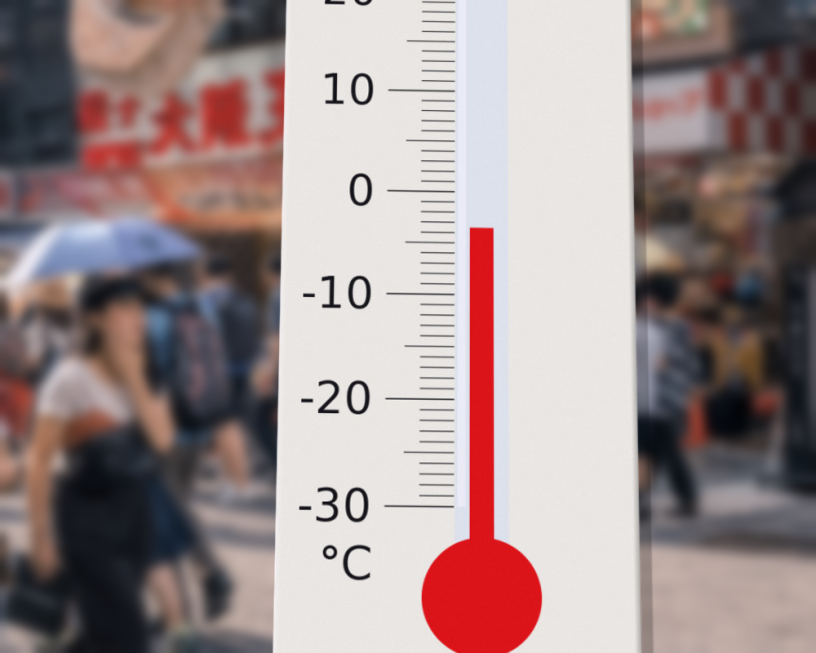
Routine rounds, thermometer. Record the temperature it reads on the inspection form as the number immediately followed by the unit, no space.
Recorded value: -3.5°C
